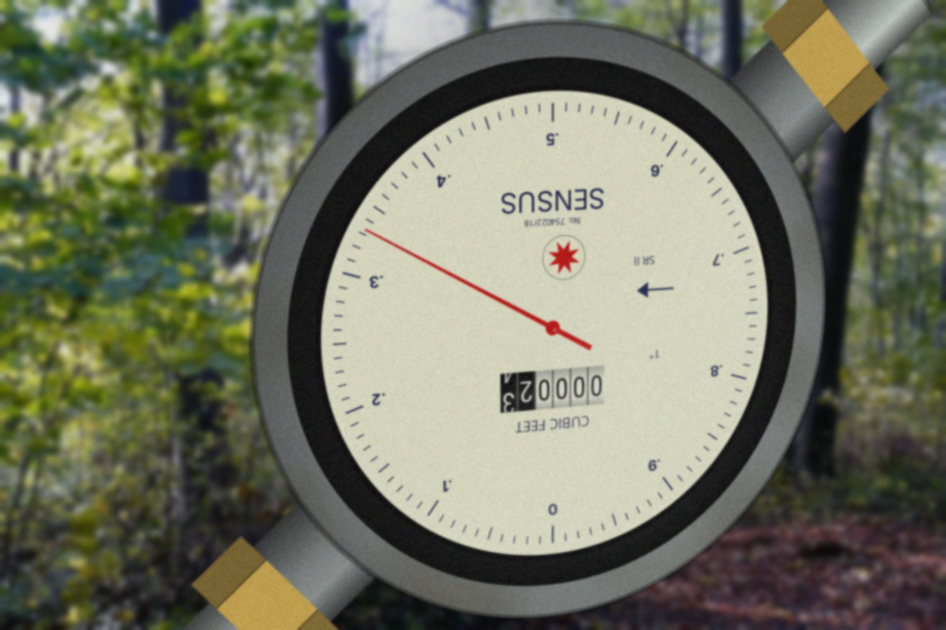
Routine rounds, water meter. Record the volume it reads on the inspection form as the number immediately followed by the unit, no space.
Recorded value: 23.33ft³
